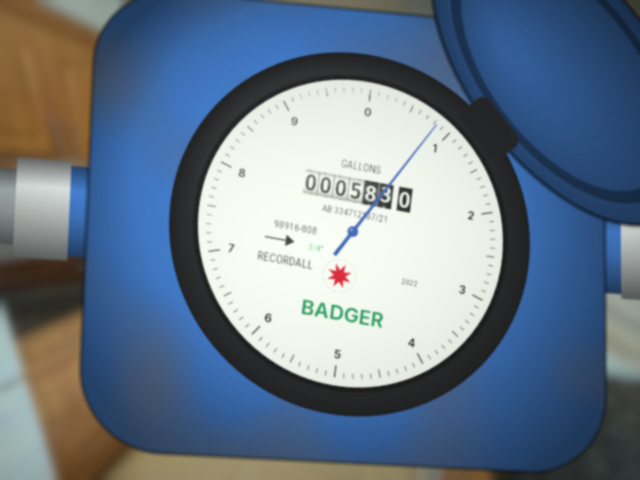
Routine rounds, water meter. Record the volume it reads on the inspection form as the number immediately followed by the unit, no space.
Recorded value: 5830.8gal
